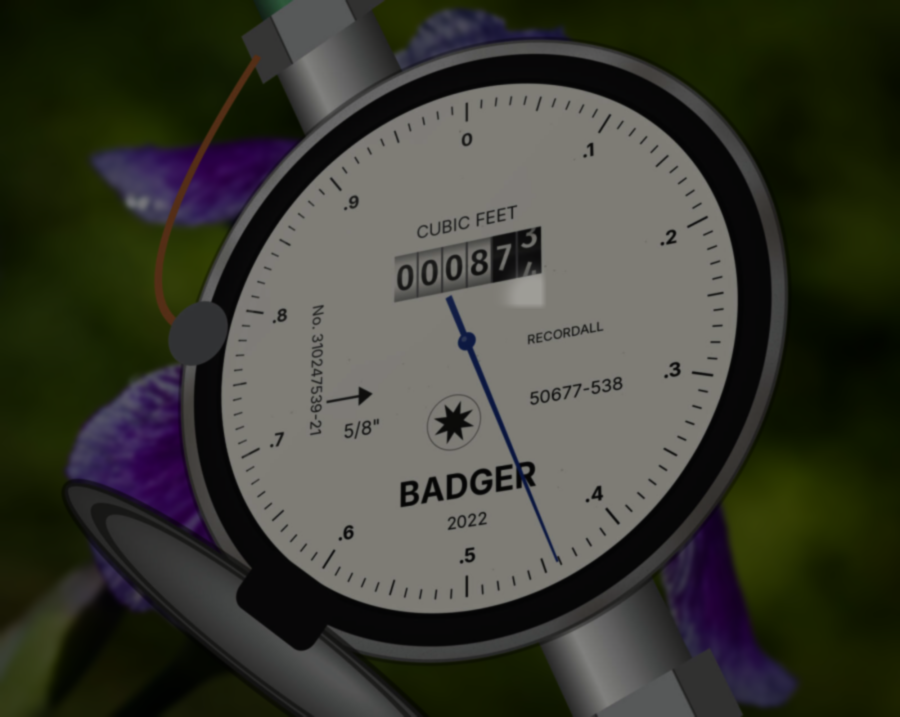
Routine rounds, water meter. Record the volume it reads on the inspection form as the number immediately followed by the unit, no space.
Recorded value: 873.44ft³
